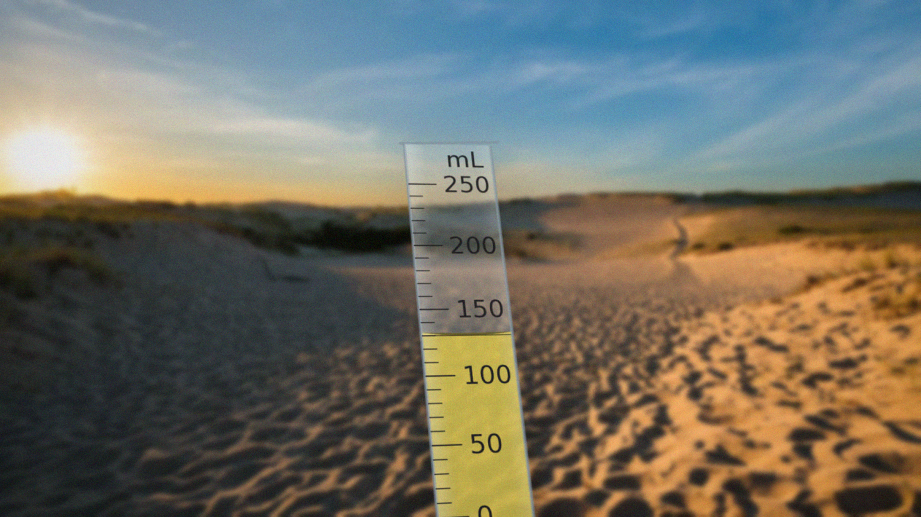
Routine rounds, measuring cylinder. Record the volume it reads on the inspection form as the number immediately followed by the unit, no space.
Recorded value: 130mL
